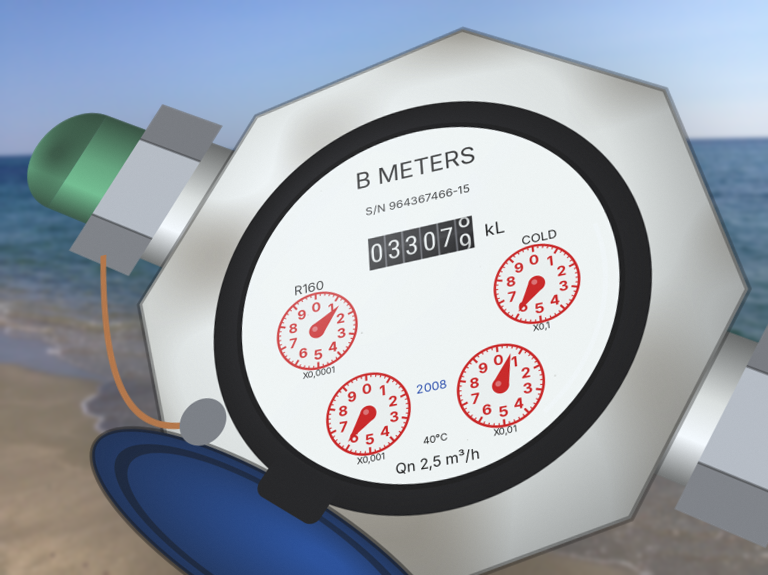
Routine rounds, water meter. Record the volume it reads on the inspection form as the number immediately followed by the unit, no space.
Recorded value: 33078.6061kL
